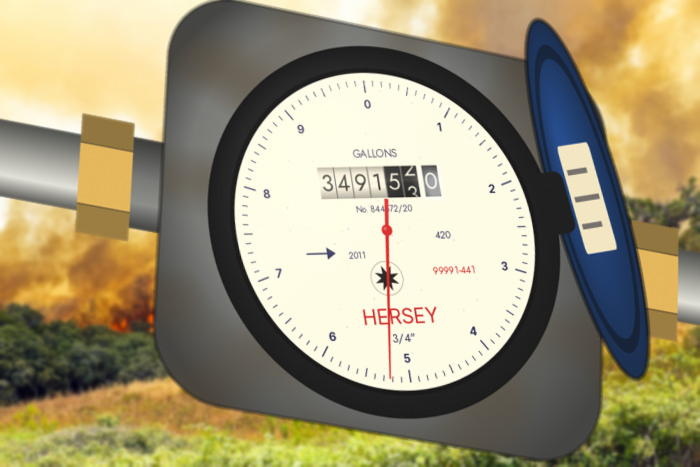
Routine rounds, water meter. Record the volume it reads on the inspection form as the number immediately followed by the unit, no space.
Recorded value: 3491525.2gal
